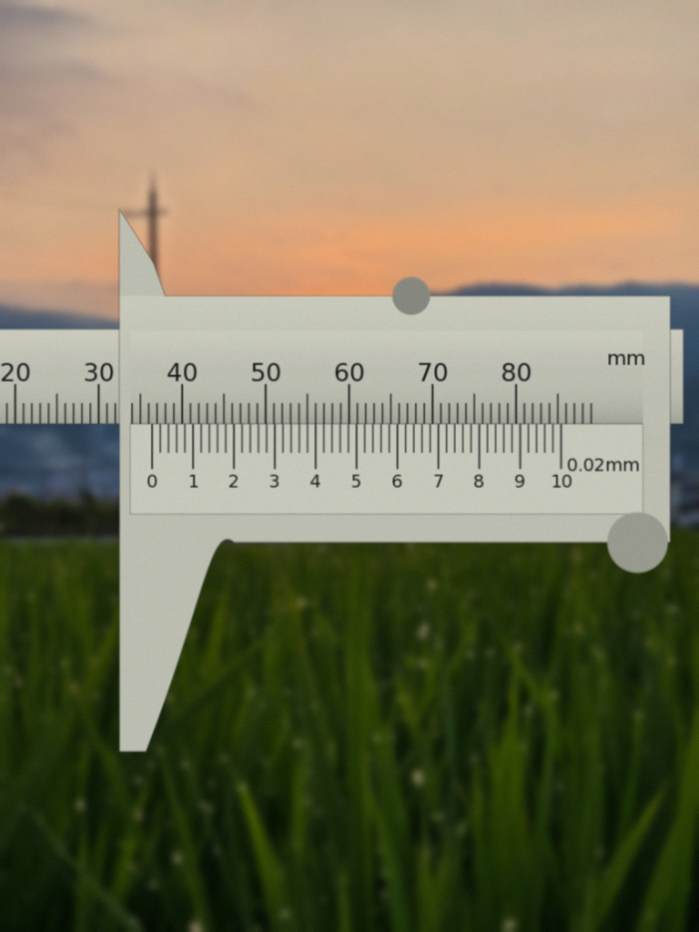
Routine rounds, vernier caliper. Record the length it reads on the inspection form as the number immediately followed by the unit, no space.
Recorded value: 36.4mm
